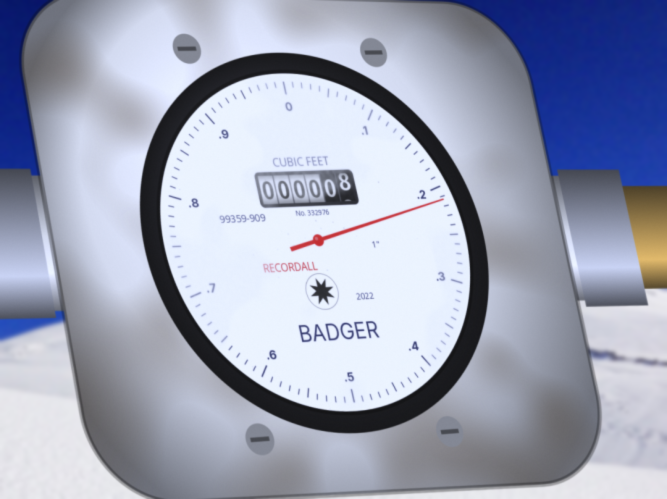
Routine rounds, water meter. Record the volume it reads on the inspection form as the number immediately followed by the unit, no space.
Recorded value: 8.21ft³
